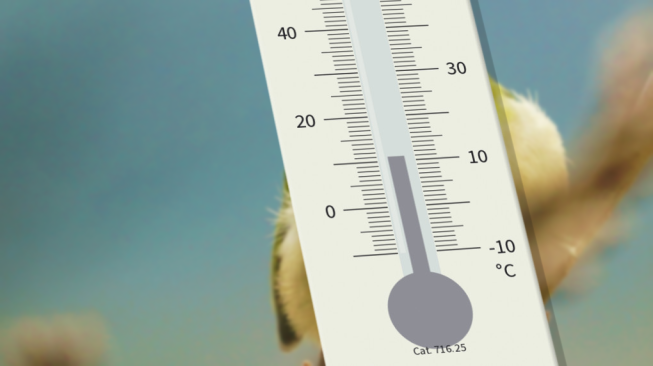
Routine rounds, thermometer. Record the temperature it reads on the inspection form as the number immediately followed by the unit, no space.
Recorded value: 11°C
